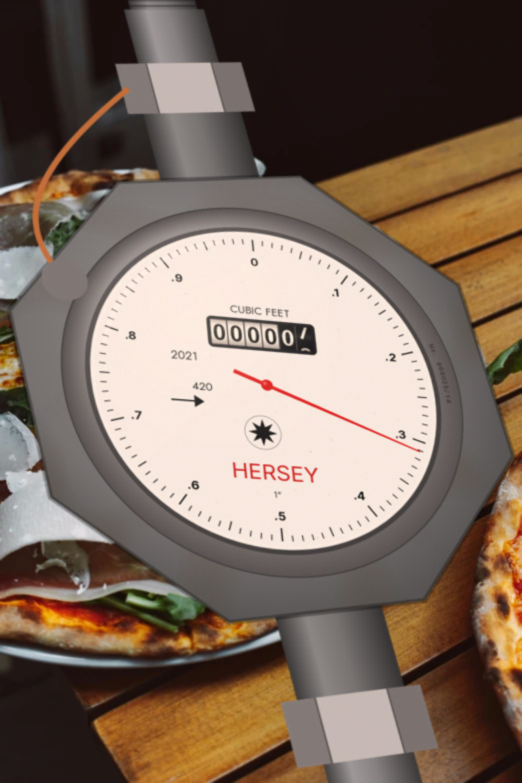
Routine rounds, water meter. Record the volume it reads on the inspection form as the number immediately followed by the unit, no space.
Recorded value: 7.31ft³
